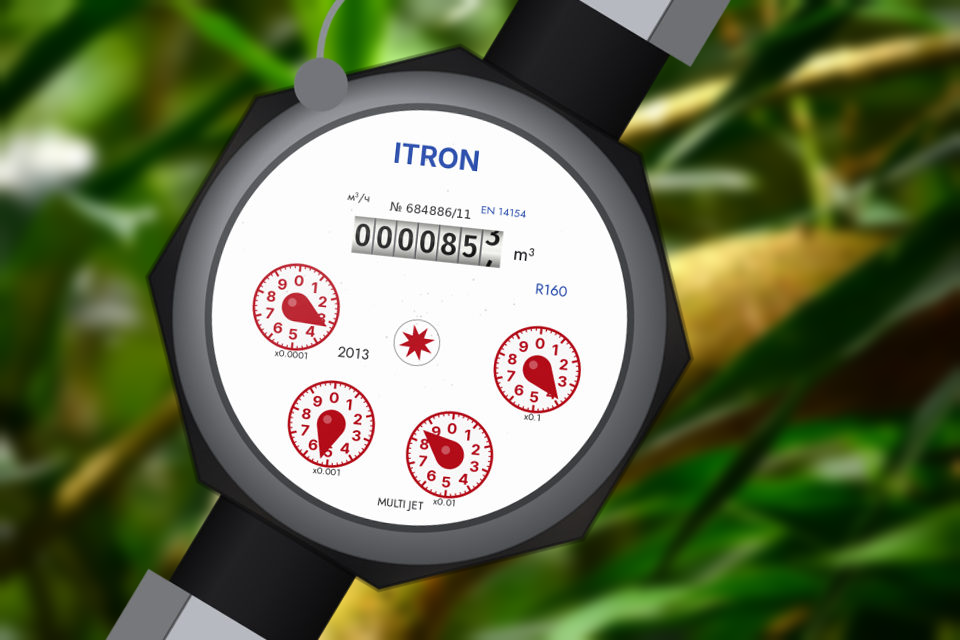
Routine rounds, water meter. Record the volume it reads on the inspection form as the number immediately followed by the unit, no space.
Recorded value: 853.3853m³
